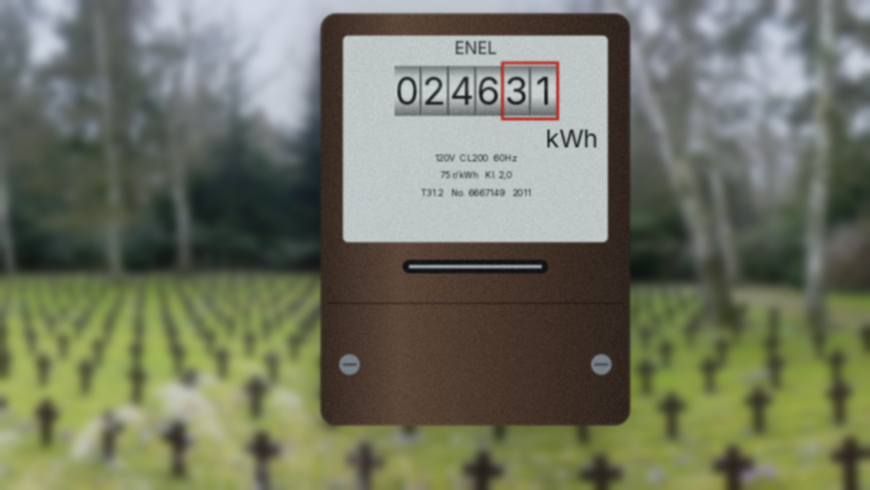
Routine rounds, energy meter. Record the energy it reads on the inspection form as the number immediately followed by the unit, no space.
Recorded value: 246.31kWh
